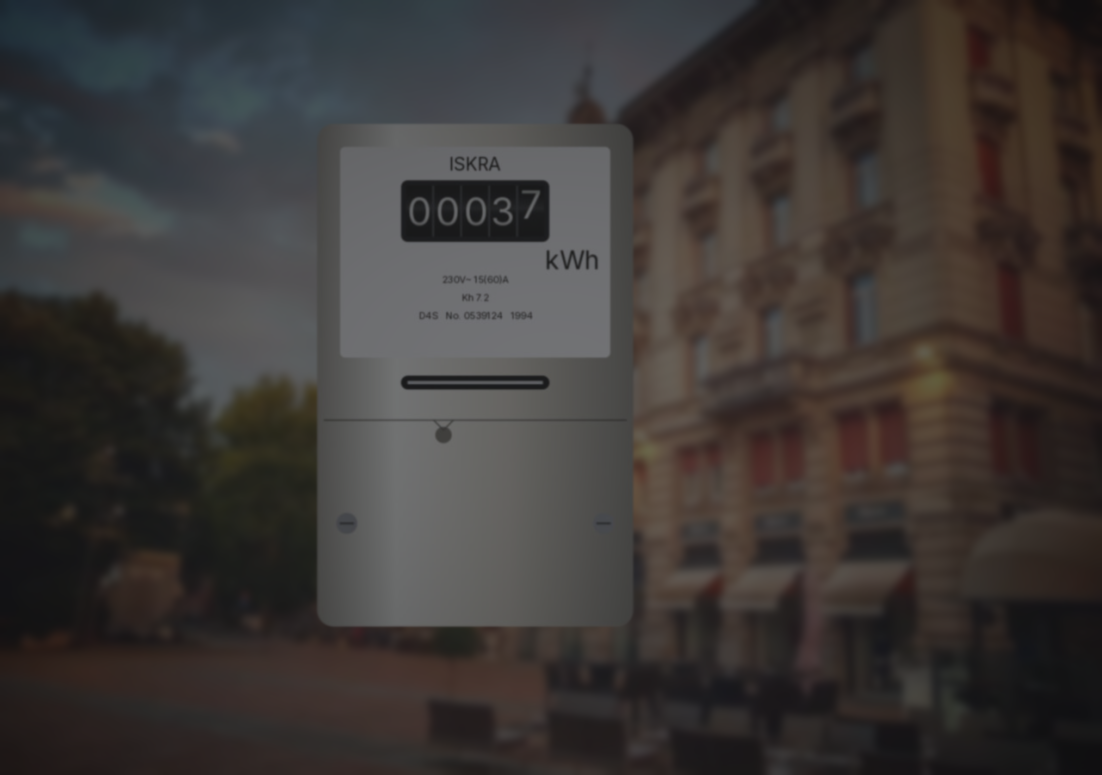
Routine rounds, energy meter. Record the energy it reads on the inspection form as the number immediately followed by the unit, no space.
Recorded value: 37kWh
